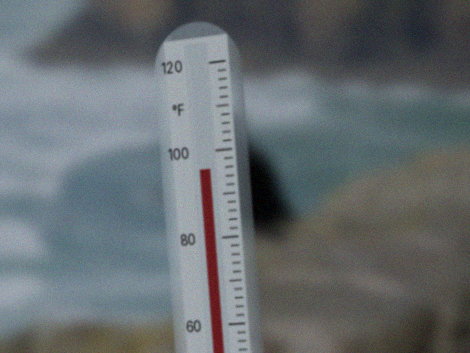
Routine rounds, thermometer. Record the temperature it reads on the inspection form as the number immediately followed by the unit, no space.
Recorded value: 96°F
